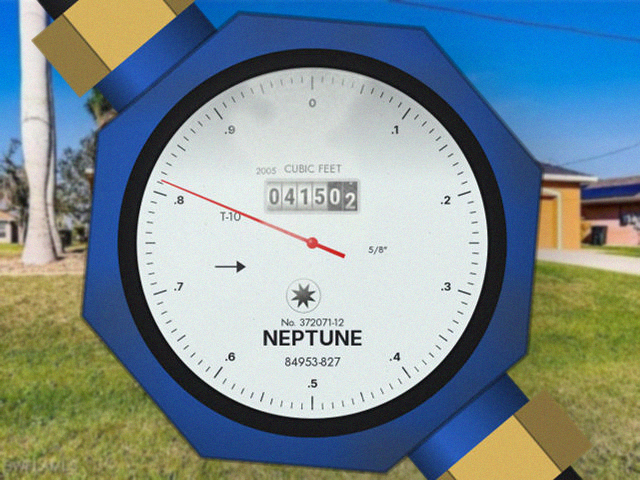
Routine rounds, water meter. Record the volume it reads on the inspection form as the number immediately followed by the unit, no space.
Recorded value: 41501.81ft³
